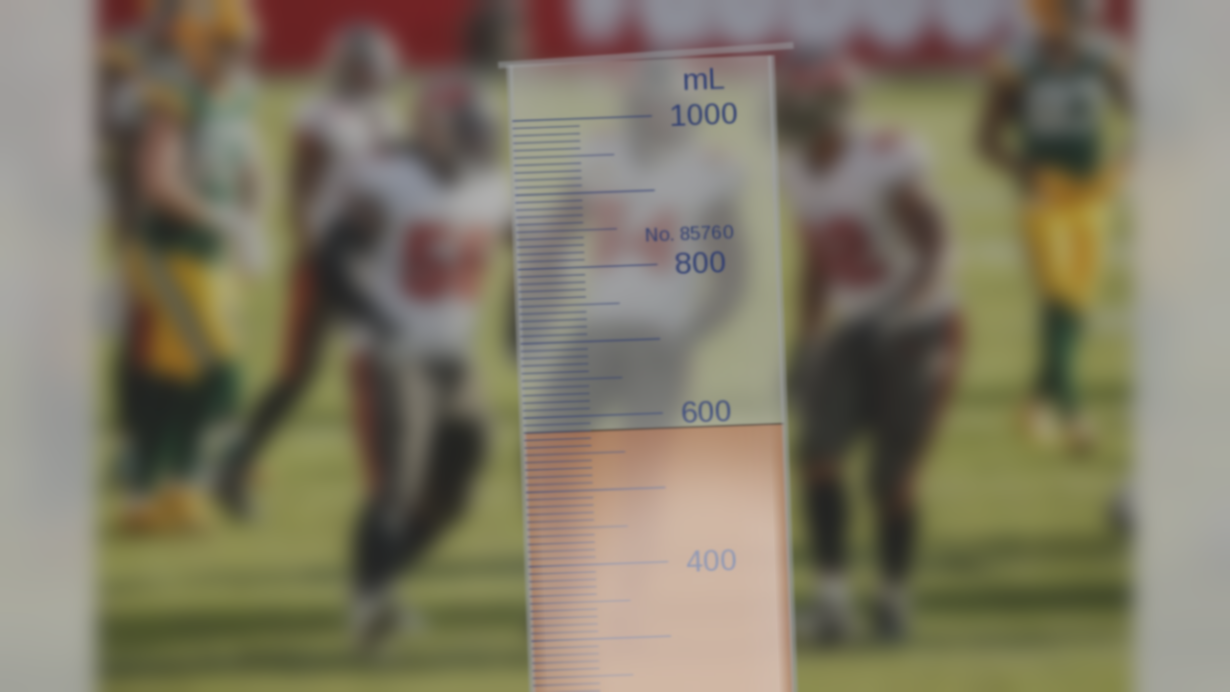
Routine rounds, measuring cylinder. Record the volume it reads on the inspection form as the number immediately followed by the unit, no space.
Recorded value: 580mL
